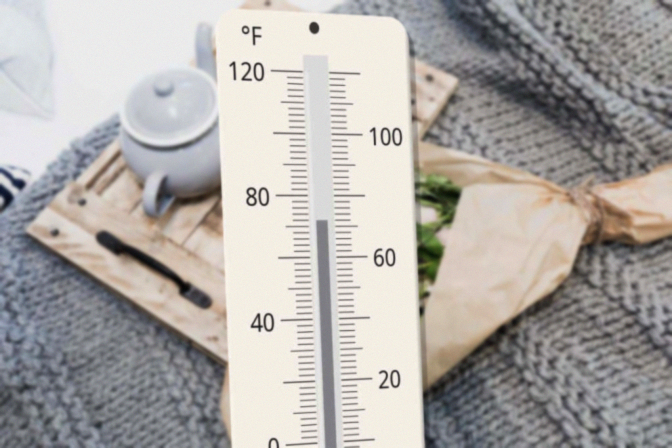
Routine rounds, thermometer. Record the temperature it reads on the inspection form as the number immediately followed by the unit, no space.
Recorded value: 72°F
